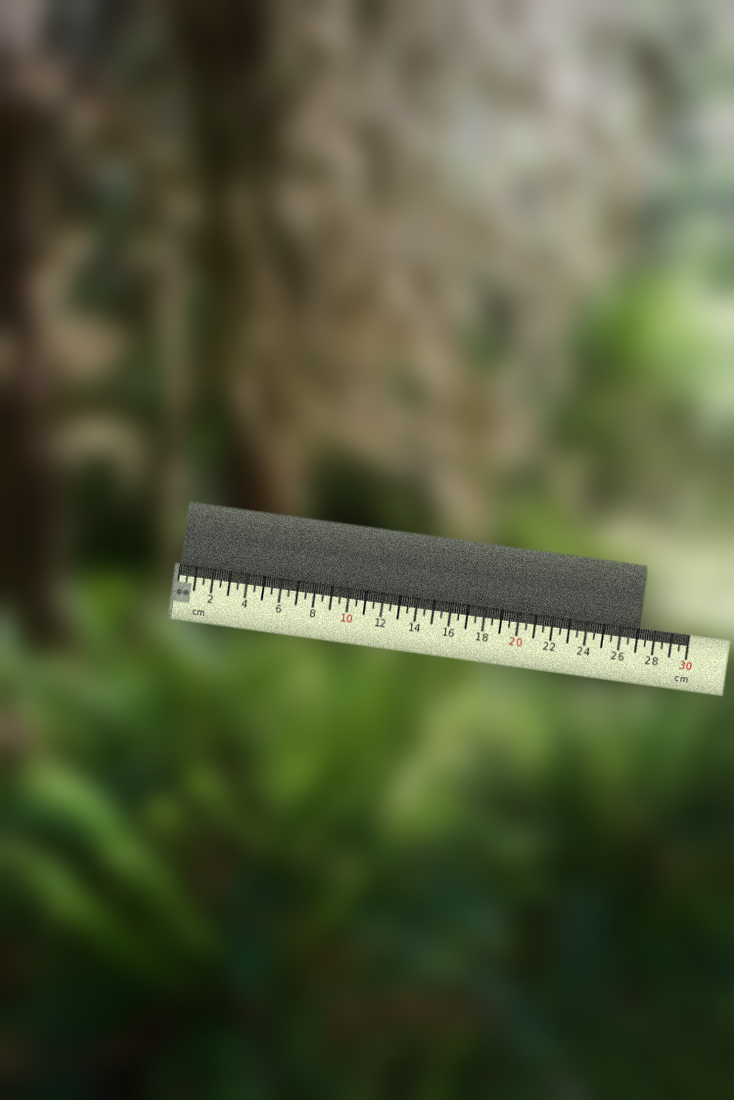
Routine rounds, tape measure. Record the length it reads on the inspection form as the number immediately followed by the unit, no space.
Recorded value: 27cm
